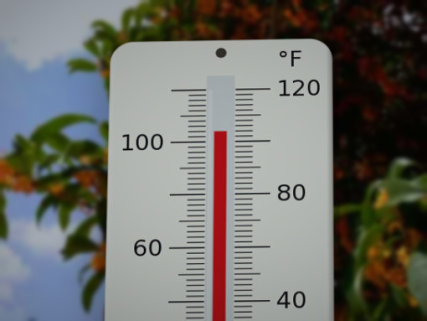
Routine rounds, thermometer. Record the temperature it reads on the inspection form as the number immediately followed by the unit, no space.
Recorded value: 104°F
